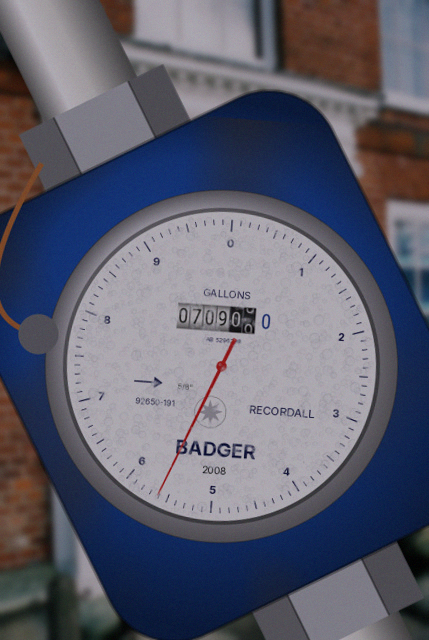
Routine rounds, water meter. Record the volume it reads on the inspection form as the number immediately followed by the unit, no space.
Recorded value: 709085.6gal
